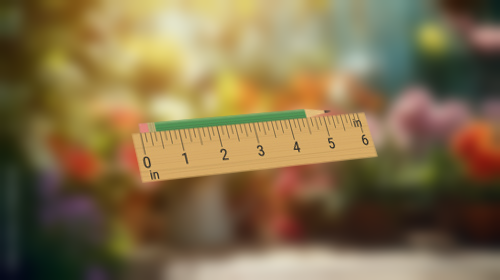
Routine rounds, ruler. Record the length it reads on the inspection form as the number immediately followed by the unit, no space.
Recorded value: 5.25in
